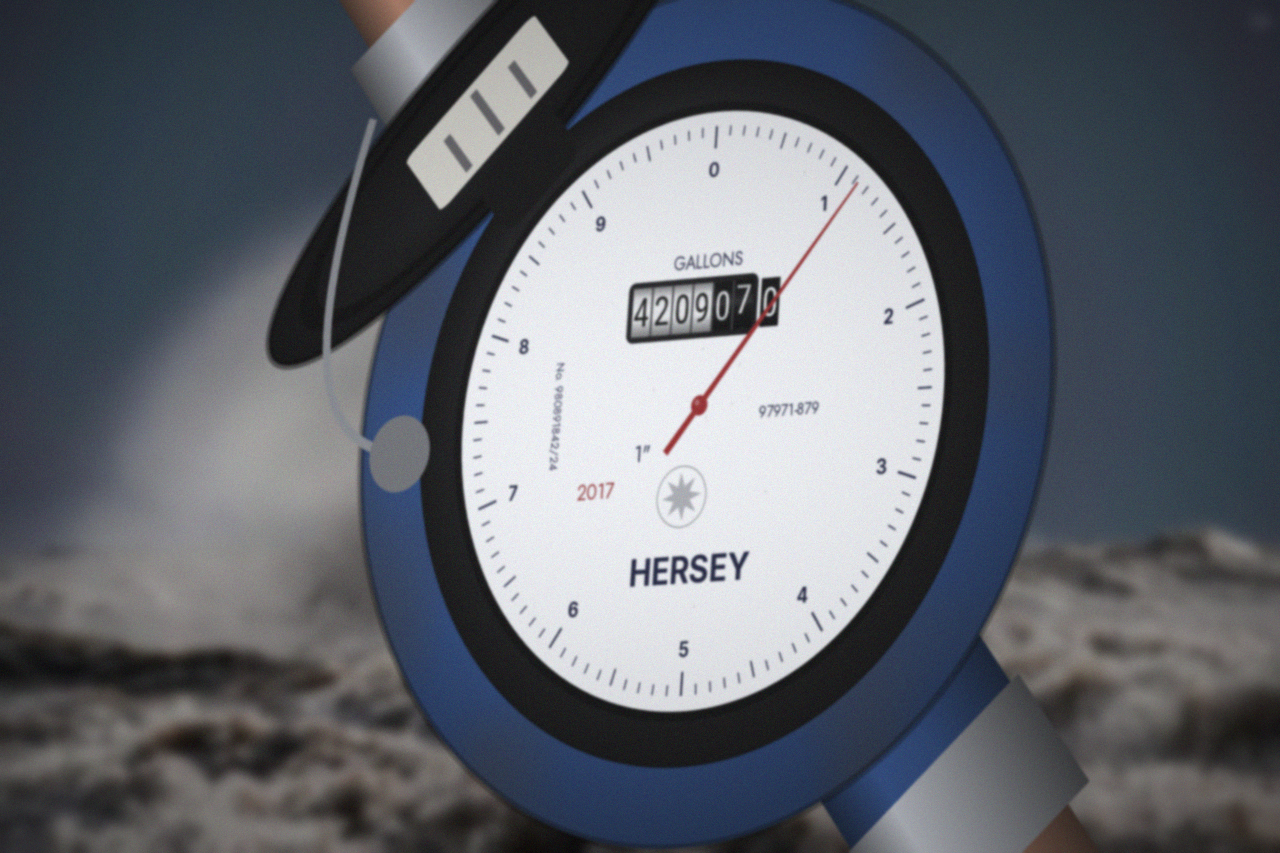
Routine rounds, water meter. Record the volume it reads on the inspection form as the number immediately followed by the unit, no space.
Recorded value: 4209071.1gal
